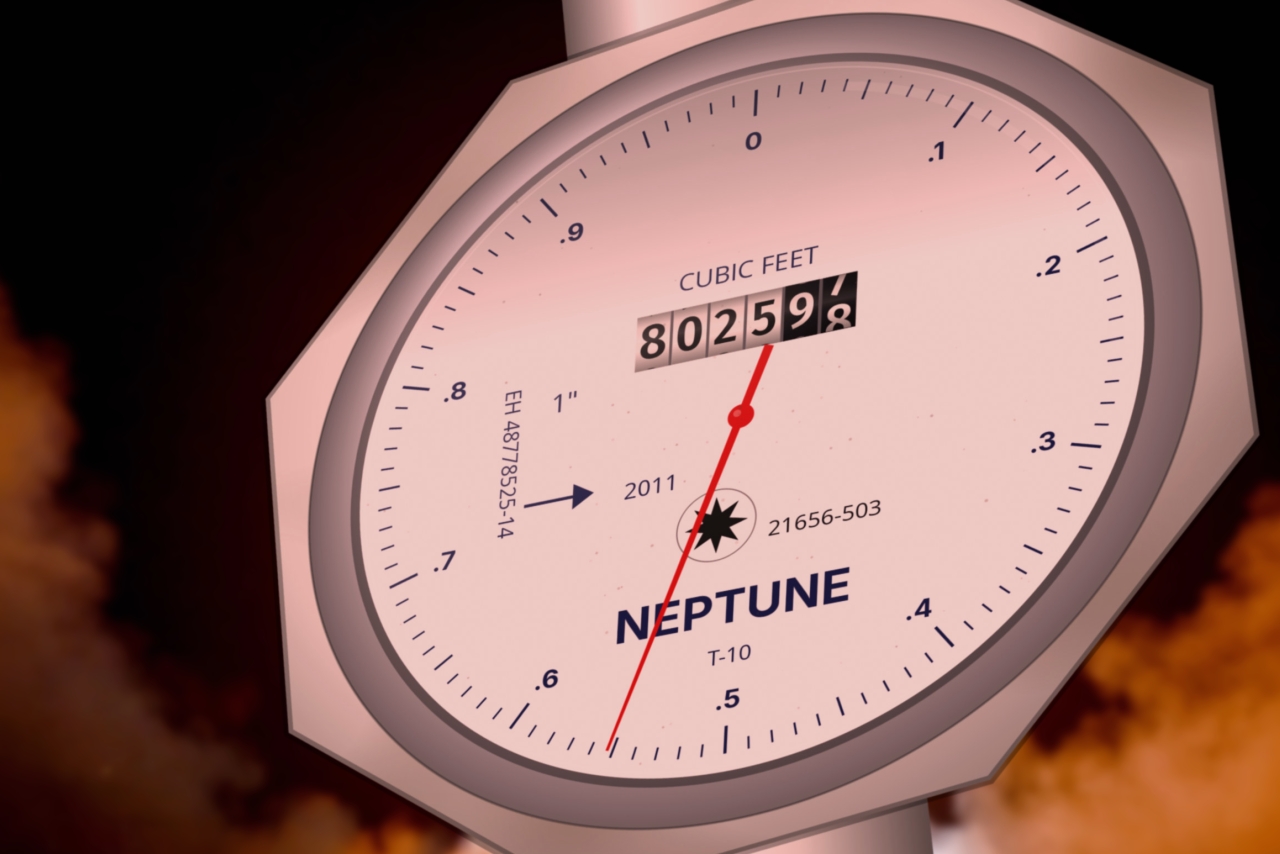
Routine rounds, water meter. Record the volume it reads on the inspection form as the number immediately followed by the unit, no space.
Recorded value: 802597.55ft³
